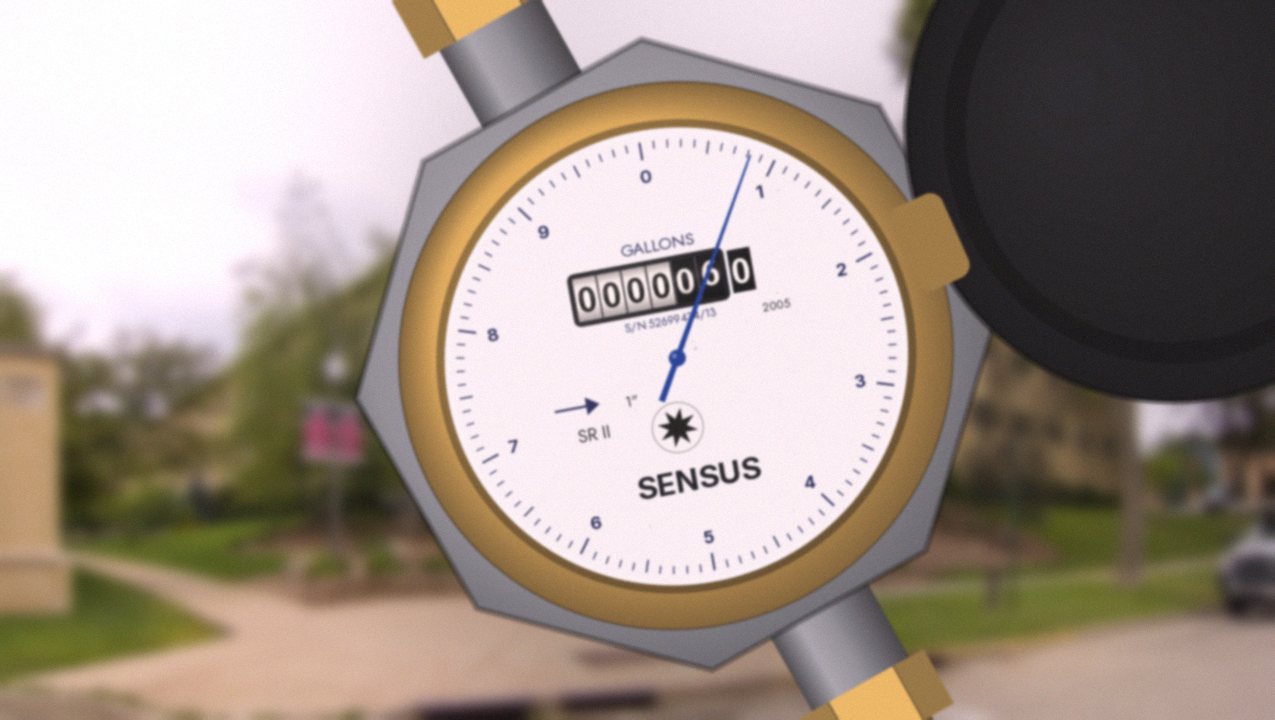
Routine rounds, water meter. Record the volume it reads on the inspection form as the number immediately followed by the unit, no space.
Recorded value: 60.8gal
